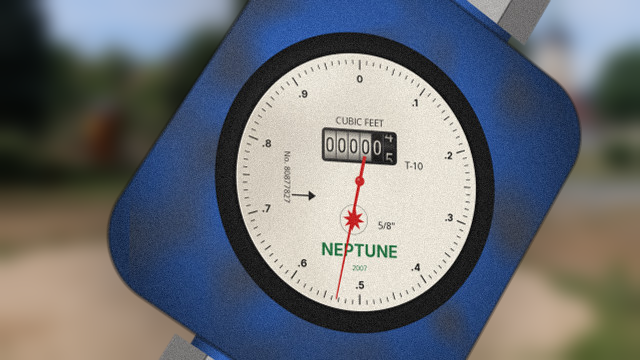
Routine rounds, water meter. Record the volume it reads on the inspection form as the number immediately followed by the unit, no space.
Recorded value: 4.53ft³
